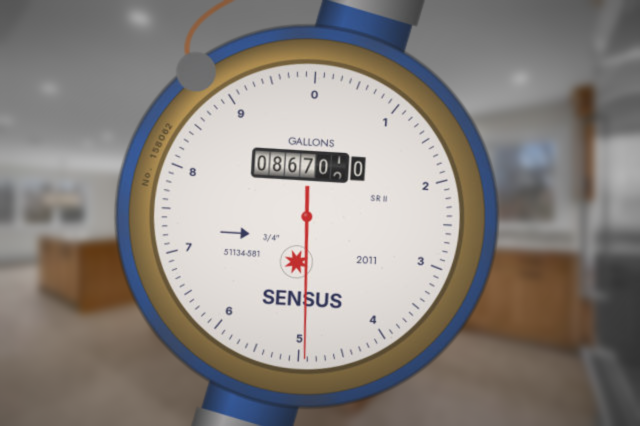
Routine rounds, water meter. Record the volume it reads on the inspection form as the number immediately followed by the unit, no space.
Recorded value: 867014.9gal
